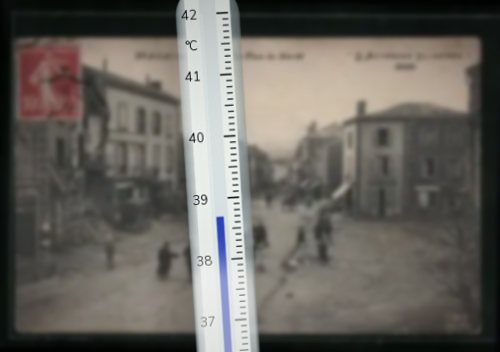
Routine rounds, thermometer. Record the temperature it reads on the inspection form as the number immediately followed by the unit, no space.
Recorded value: 38.7°C
